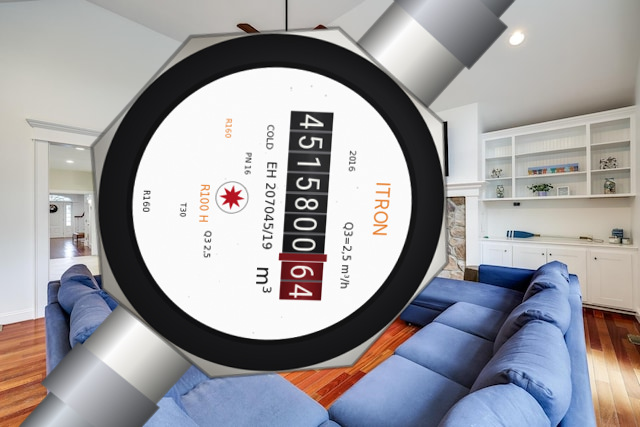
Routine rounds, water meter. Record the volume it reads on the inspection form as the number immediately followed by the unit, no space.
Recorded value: 4515800.64m³
